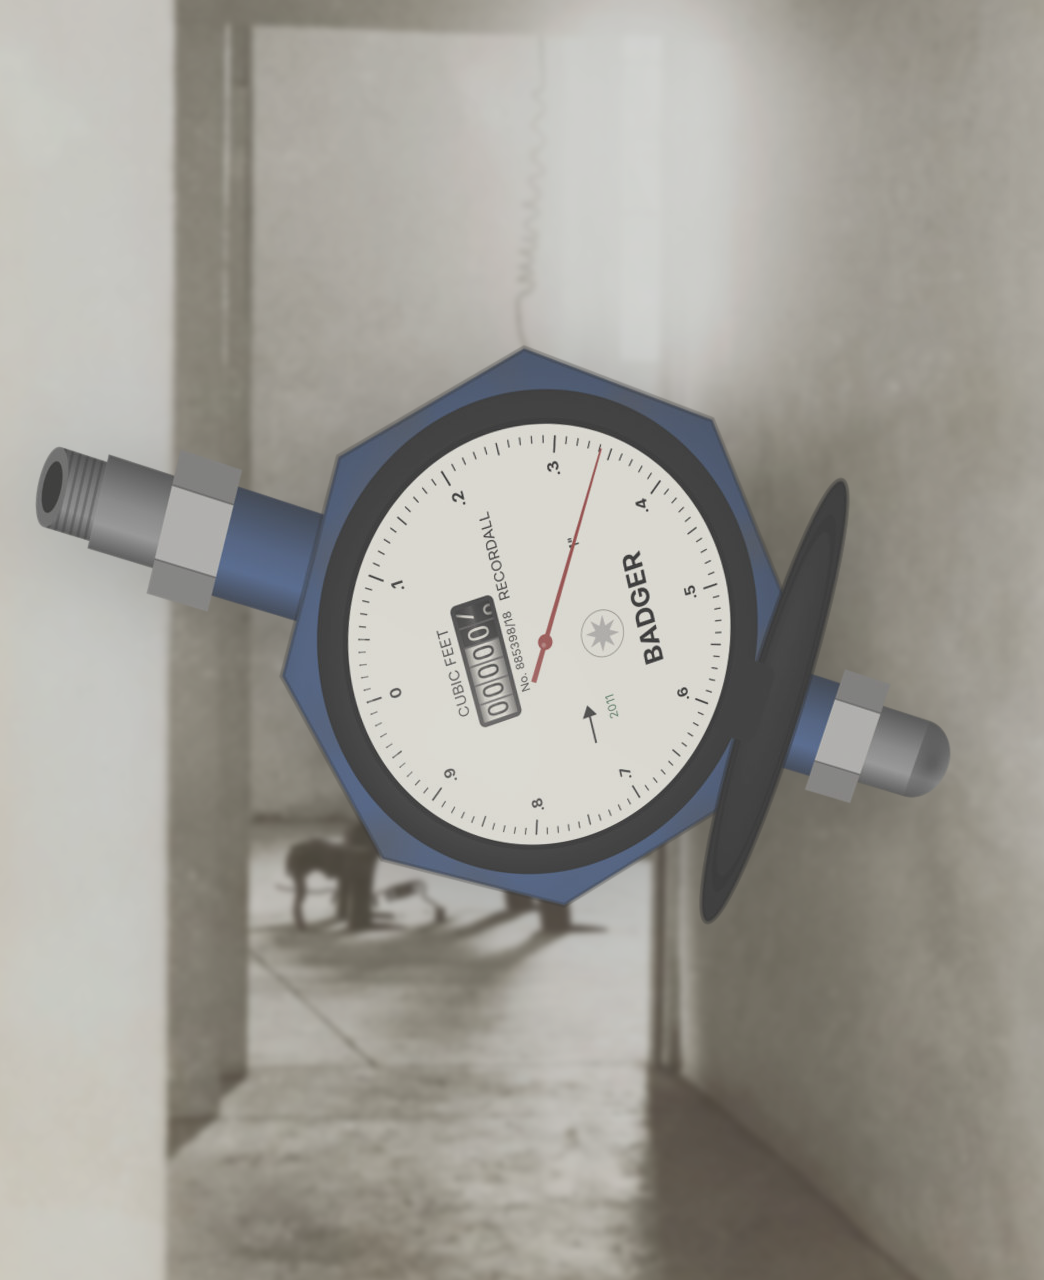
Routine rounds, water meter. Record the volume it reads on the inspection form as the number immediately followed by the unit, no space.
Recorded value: 7.34ft³
